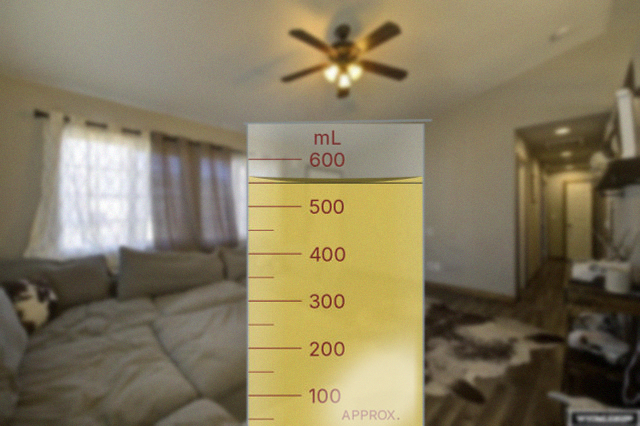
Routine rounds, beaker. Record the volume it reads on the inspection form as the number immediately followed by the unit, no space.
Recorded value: 550mL
